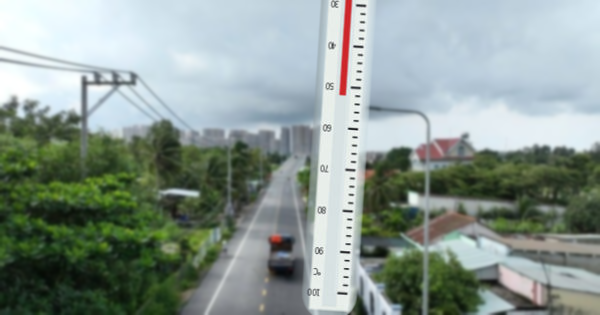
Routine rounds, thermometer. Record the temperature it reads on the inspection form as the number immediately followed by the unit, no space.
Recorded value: 52°C
